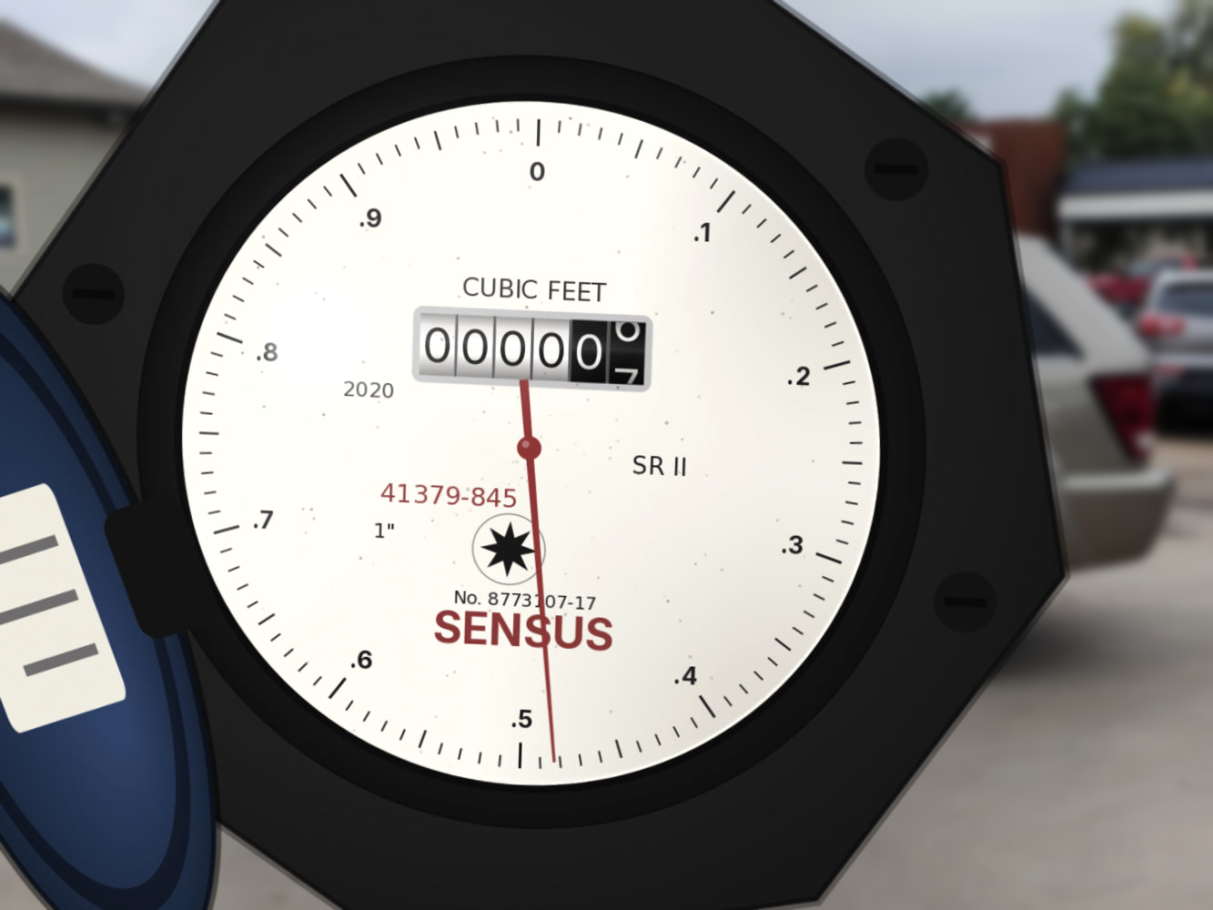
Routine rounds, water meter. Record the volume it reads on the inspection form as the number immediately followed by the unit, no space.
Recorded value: 6.48ft³
